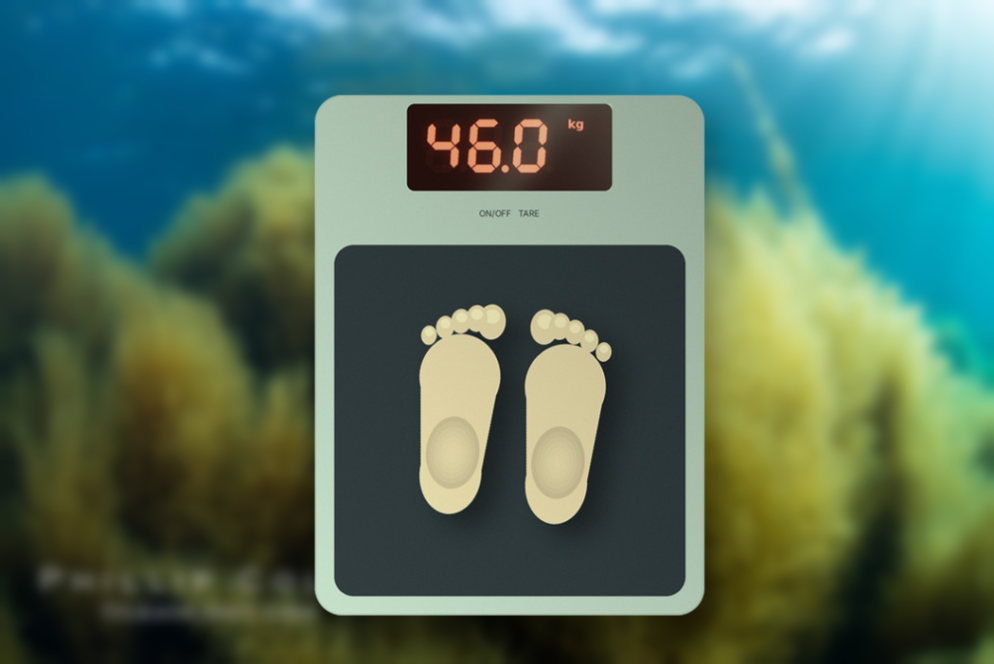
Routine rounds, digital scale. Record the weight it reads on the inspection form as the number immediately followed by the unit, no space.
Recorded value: 46.0kg
